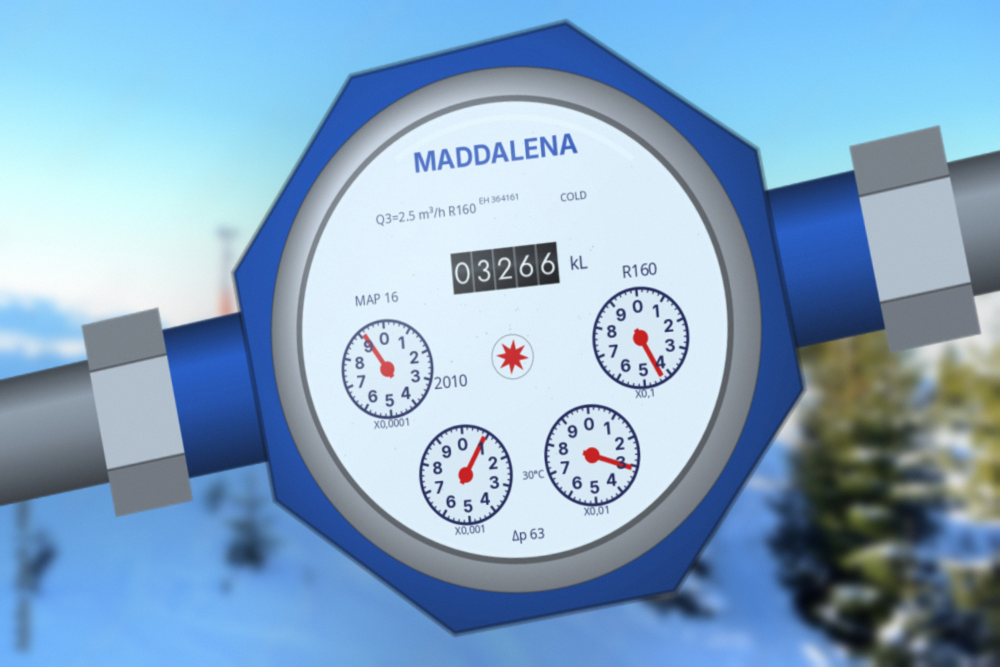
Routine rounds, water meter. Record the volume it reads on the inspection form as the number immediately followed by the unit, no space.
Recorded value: 3266.4309kL
